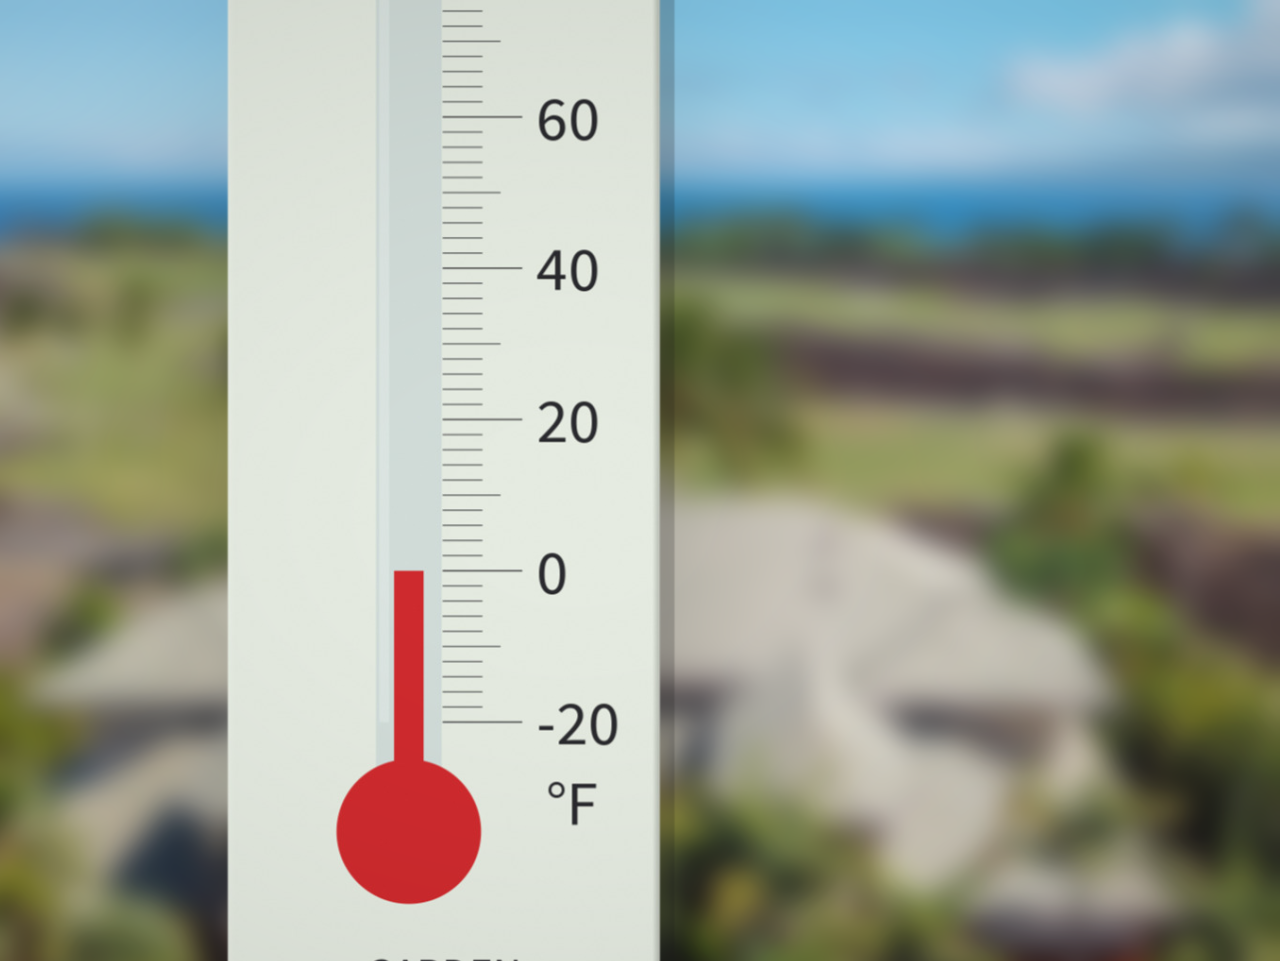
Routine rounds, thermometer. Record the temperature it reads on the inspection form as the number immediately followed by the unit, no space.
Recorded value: 0°F
